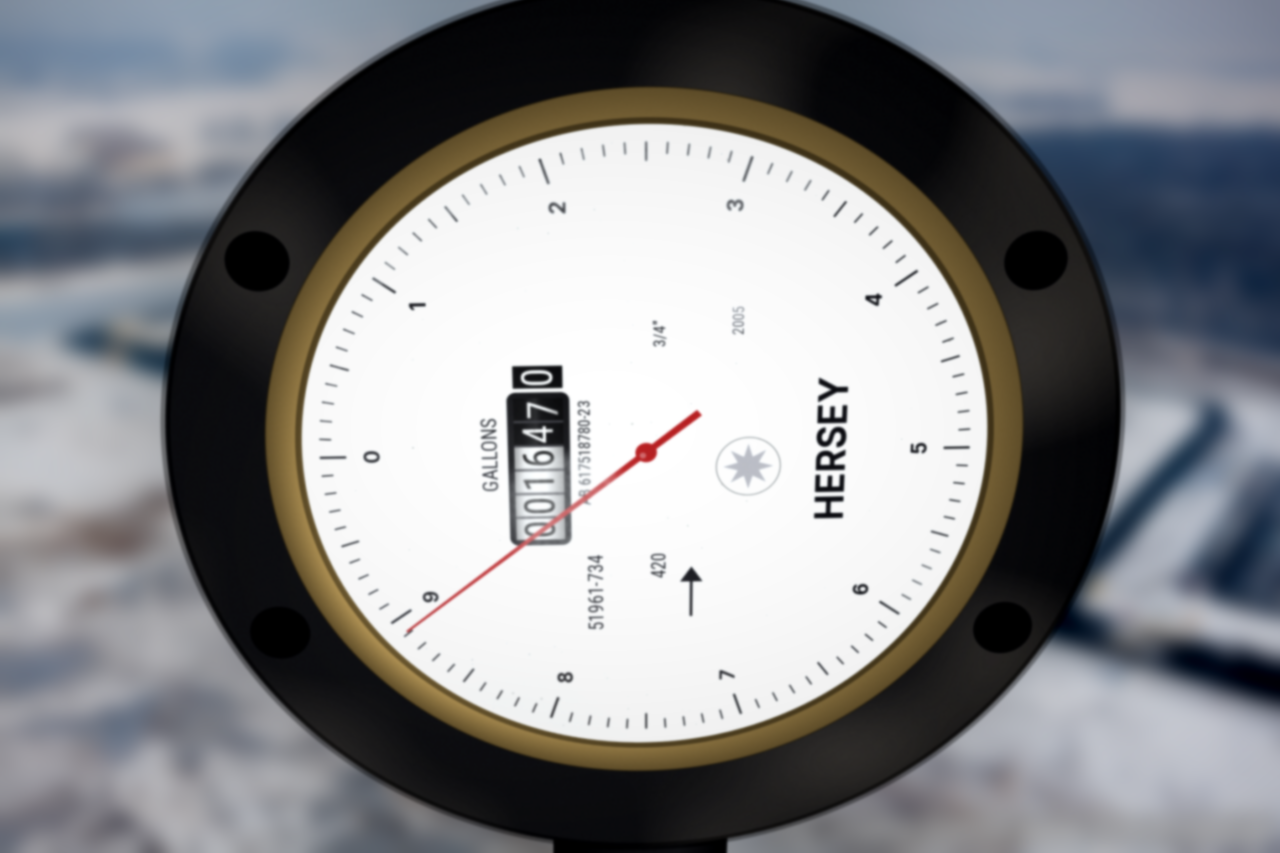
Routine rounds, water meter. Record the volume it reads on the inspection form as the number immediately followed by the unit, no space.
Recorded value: 16468.9gal
